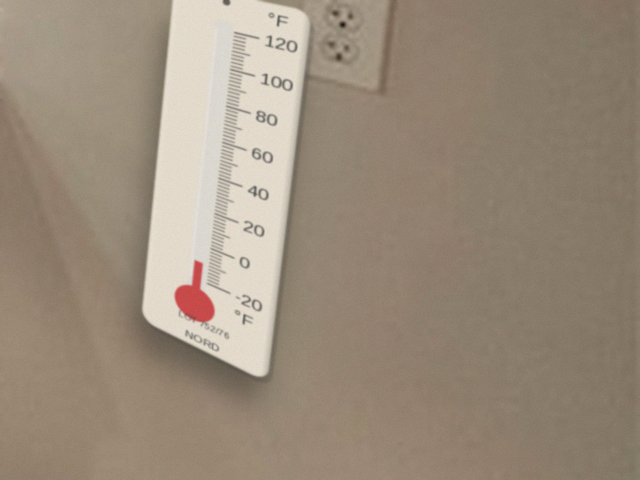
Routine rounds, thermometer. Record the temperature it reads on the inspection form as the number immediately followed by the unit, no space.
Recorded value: -10°F
